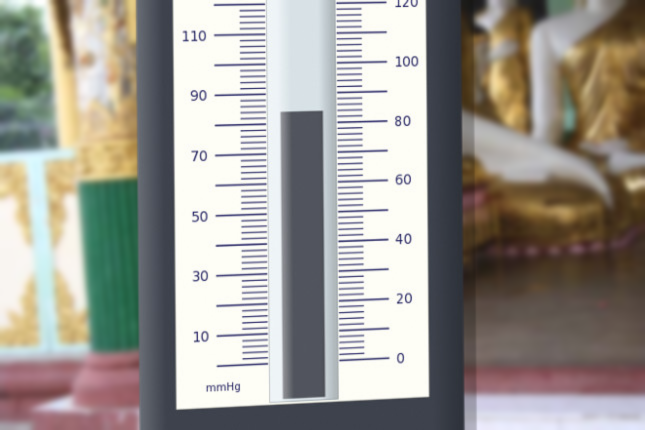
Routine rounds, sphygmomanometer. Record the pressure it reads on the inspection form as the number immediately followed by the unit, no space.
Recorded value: 84mmHg
